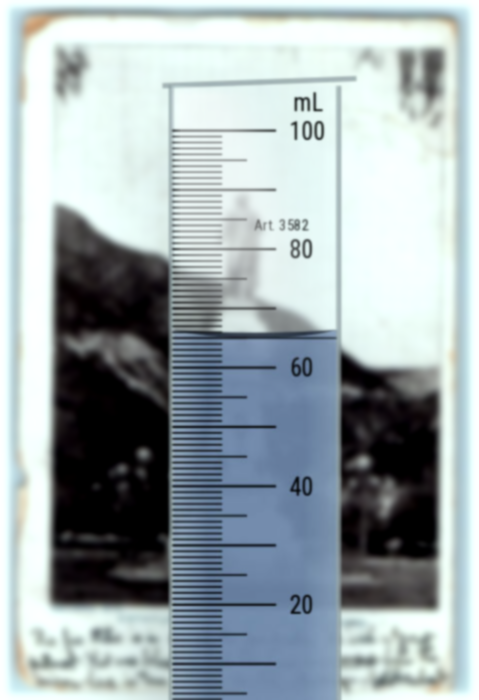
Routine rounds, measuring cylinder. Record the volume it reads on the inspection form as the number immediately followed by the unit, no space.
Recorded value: 65mL
